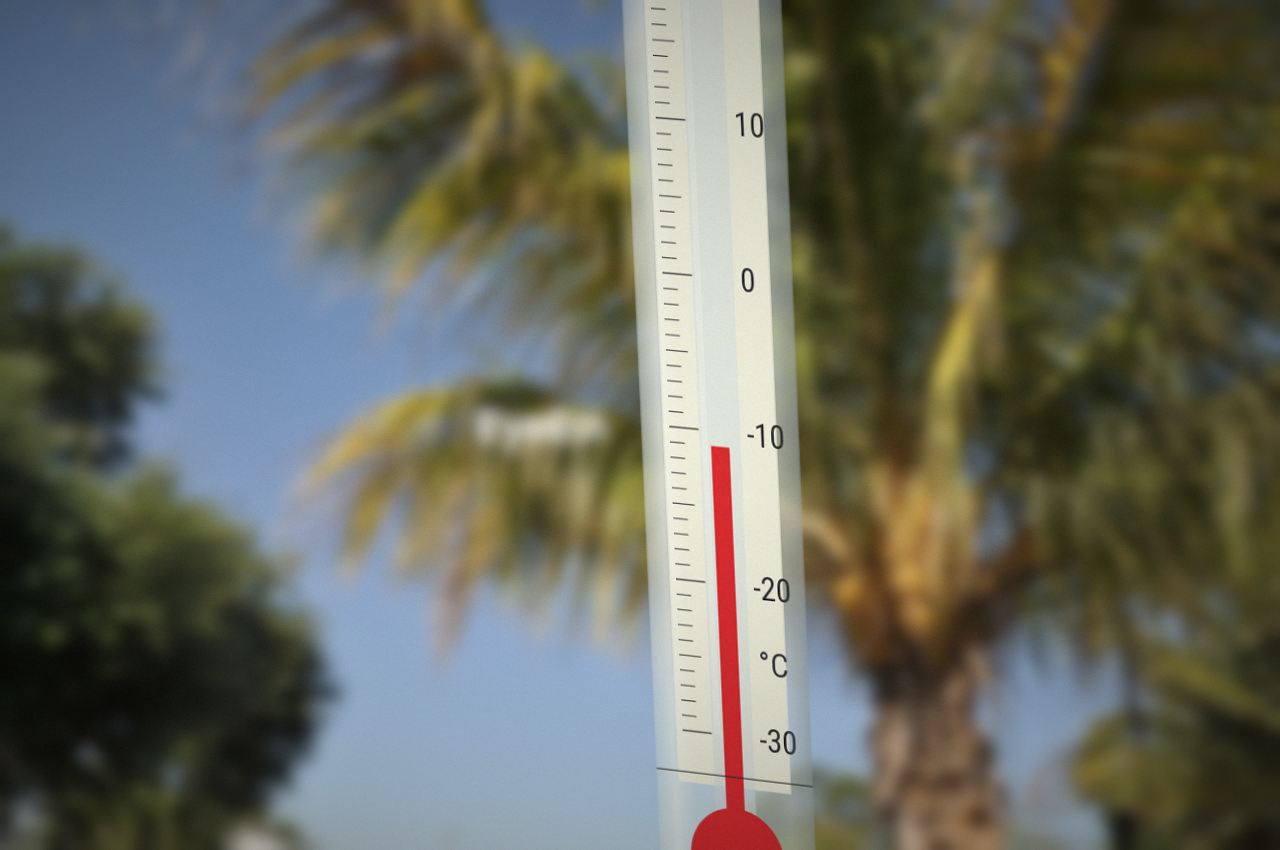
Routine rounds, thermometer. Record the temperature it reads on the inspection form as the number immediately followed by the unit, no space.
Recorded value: -11°C
